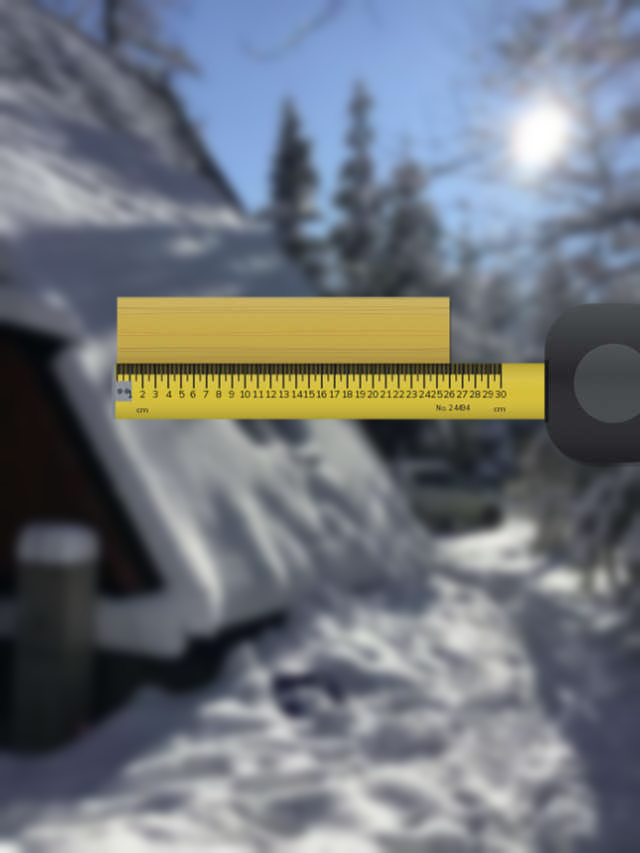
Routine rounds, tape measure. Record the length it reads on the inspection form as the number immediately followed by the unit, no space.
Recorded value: 26cm
